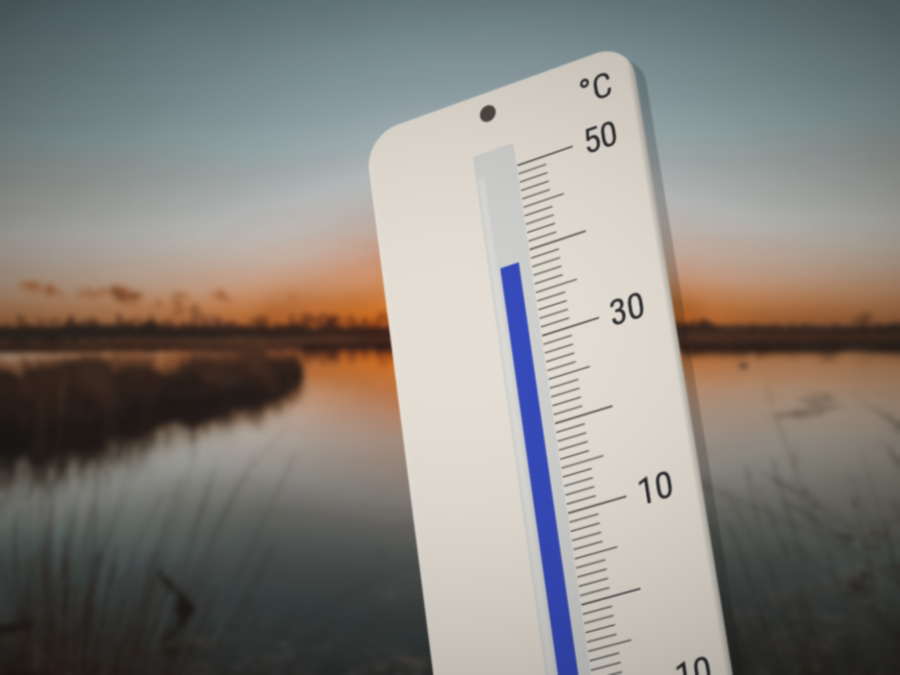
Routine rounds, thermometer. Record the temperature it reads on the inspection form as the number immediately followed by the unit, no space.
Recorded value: 39°C
